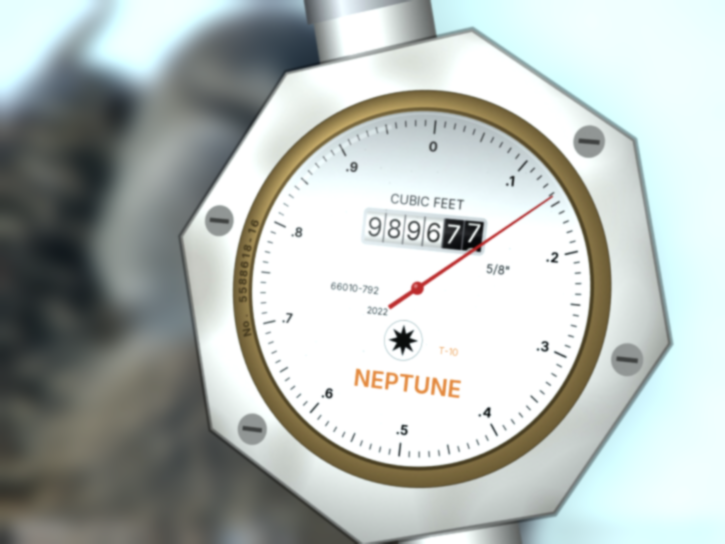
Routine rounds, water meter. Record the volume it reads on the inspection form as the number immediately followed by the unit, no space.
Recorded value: 989677.14ft³
